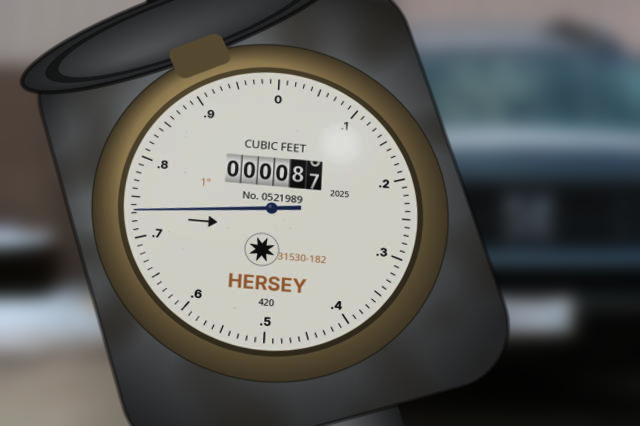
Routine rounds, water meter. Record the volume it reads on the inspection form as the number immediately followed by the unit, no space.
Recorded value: 86.73ft³
